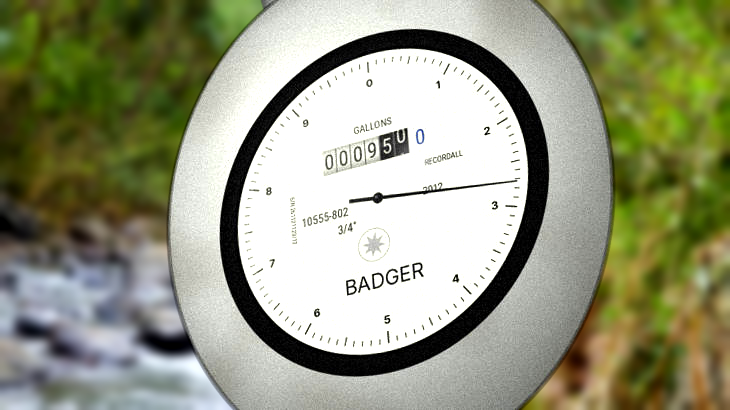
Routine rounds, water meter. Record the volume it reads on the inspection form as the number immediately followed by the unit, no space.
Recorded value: 9502.7gal
